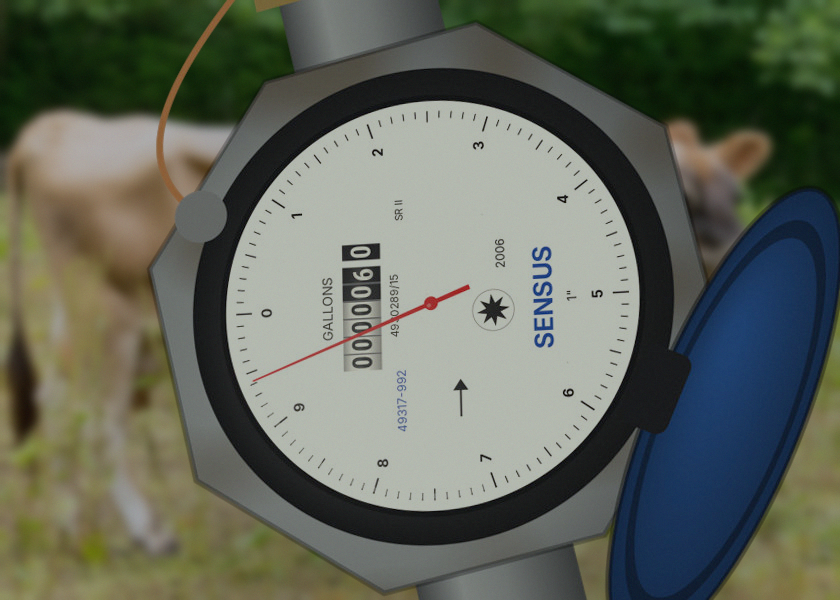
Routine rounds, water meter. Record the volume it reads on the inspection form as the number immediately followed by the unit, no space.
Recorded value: 59.4gal
